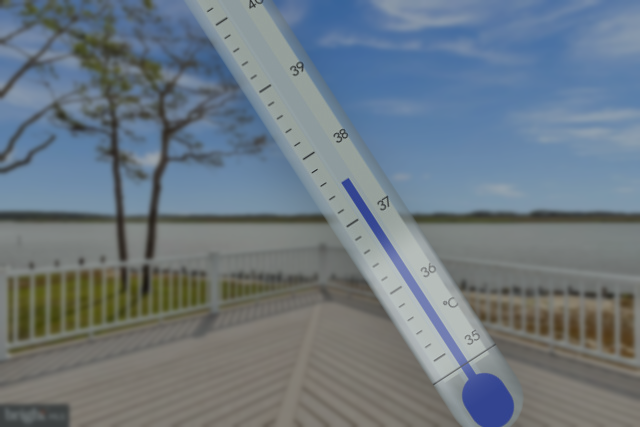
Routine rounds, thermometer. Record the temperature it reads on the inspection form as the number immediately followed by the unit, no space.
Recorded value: 37.5°C
